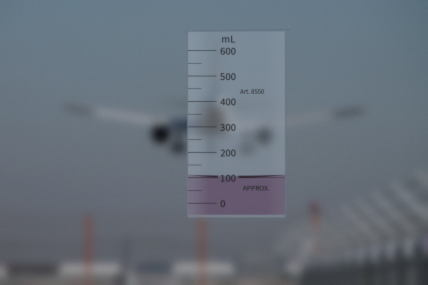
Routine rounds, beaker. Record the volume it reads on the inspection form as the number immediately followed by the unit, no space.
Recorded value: 100mL
